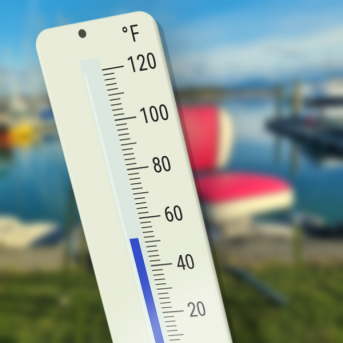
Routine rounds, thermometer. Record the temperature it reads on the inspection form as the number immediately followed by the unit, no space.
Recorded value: 52°F
